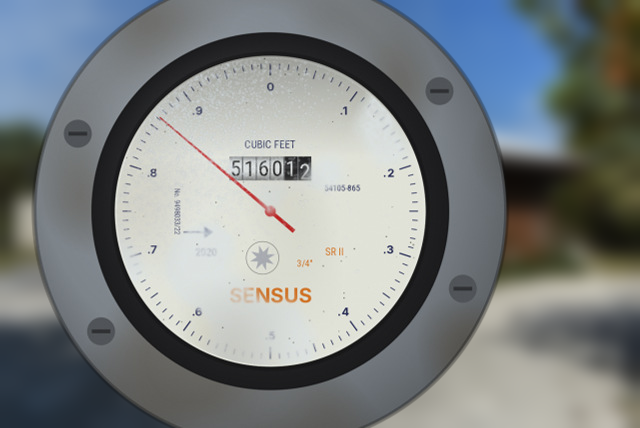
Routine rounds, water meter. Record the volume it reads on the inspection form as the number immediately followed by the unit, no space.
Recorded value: 516011.86ft³
